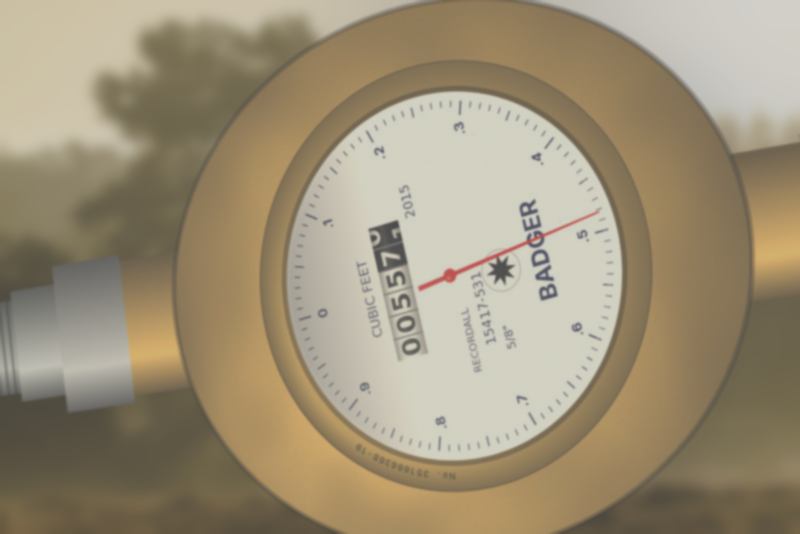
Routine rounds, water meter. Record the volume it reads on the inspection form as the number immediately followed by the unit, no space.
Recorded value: 5570.48ft³
